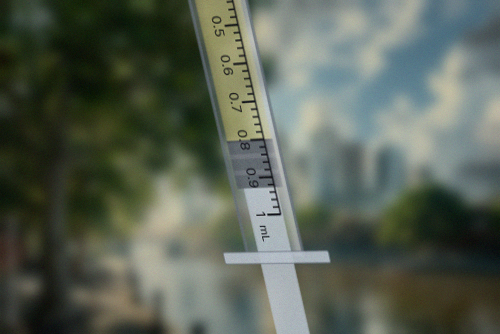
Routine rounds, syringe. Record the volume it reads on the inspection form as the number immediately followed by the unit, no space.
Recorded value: 0.8mL
